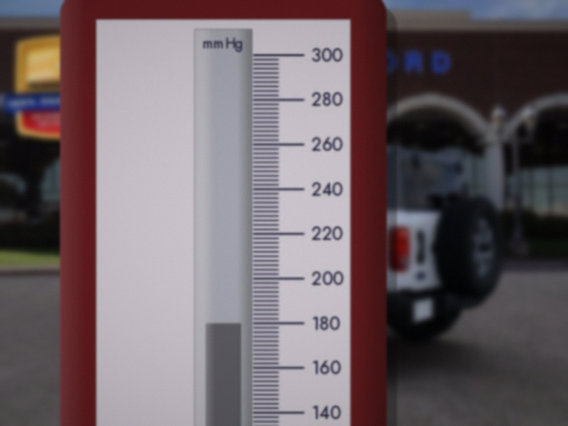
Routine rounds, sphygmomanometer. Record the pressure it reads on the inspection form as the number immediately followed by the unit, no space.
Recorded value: 180mmHg
